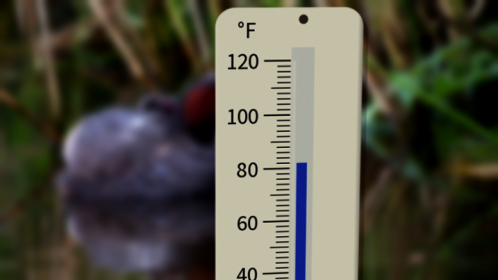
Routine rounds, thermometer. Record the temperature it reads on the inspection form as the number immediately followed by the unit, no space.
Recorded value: 82°F
